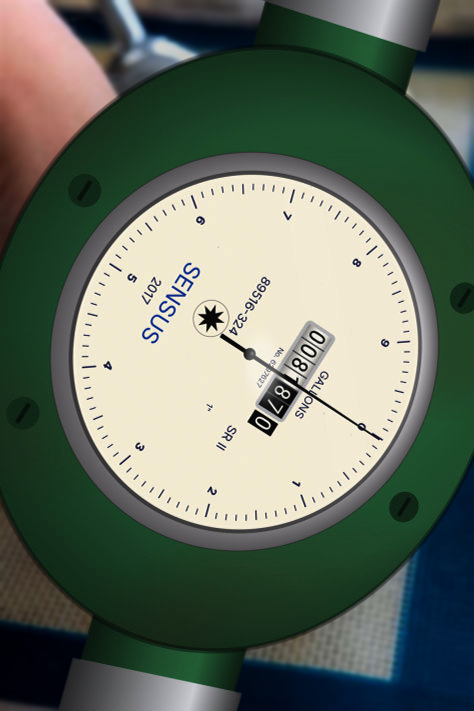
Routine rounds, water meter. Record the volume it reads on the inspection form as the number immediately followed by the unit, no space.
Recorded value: 81870.0gal
